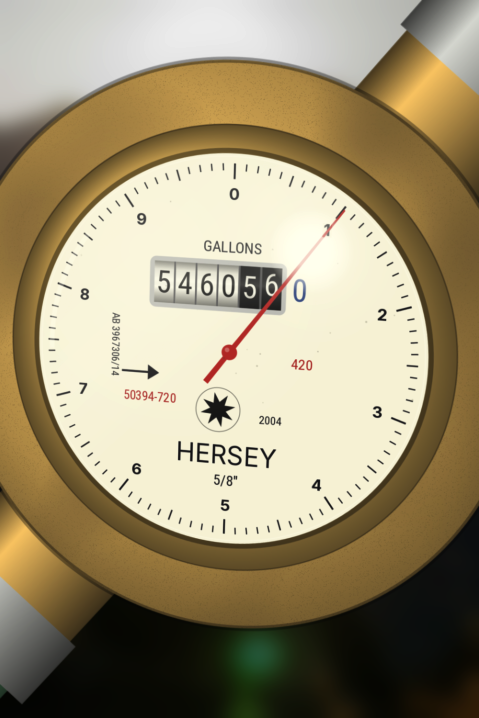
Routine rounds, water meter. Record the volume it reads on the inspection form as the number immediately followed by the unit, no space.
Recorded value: 5460561.0gal
